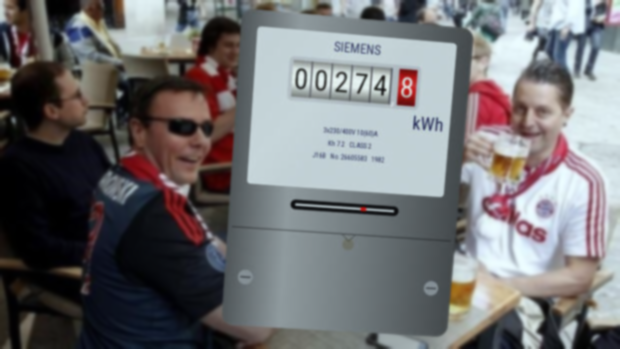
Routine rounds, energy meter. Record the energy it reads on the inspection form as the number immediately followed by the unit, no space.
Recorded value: 274.8kWh
